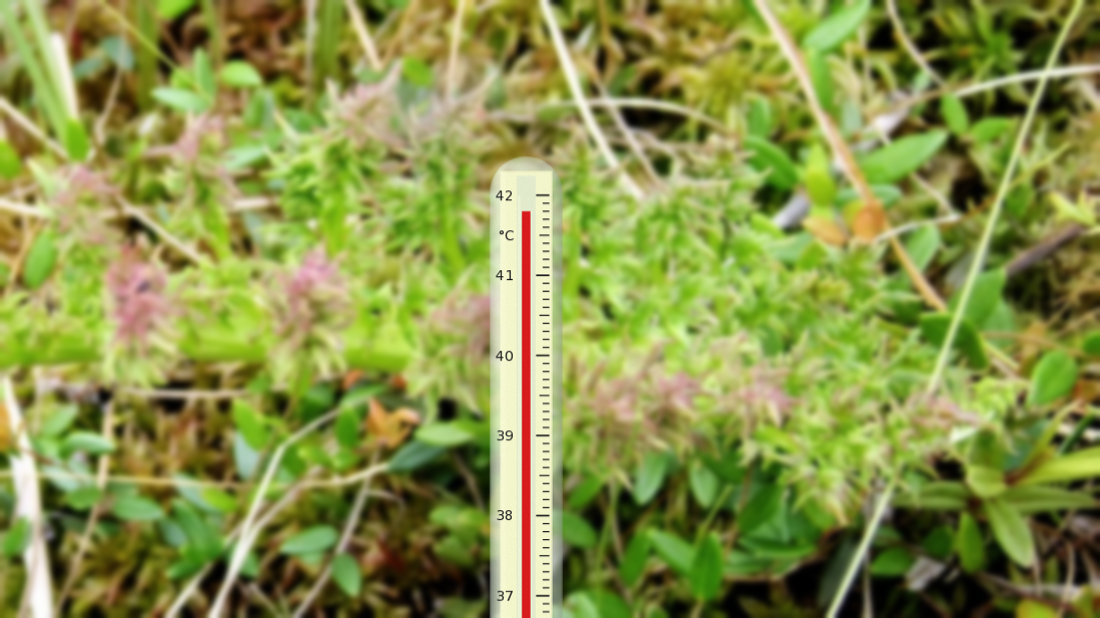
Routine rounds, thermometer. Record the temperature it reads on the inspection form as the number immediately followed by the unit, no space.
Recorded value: 41.8°C
